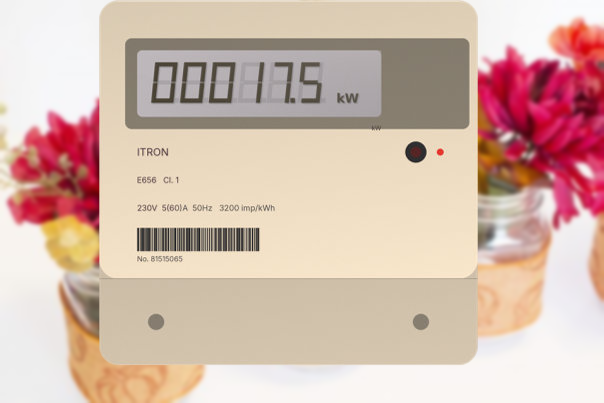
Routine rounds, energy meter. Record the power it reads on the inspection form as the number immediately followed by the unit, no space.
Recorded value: 17.5kW
